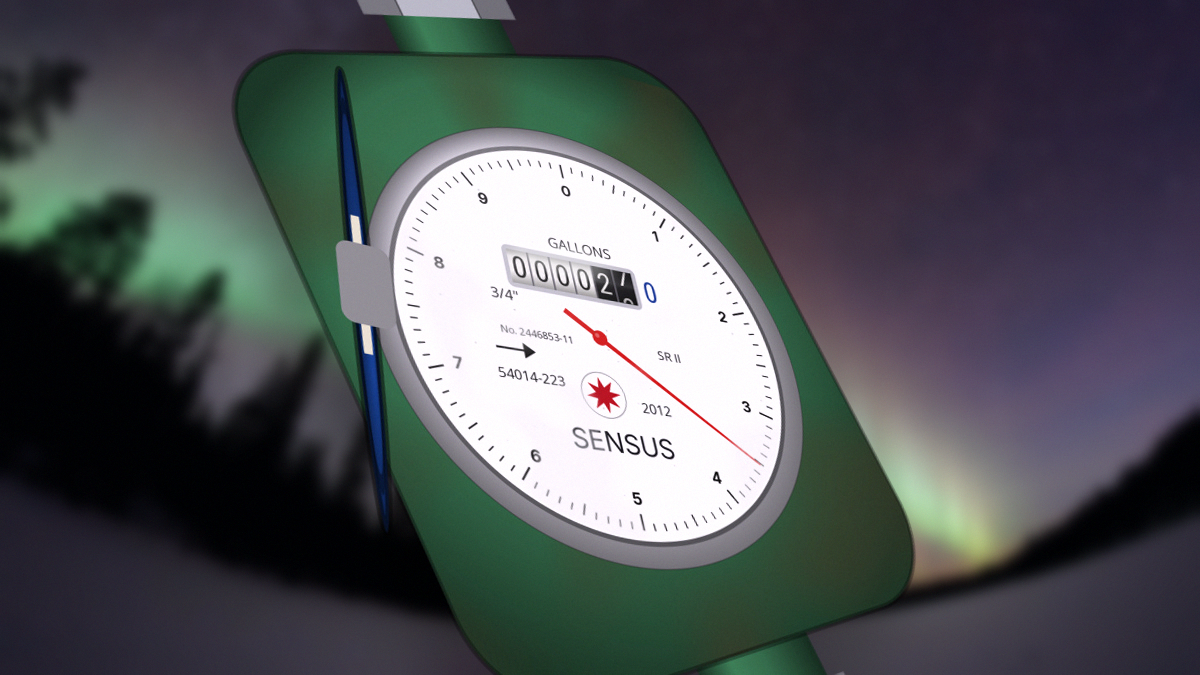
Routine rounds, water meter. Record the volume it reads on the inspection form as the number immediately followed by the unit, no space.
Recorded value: 273.5gal
